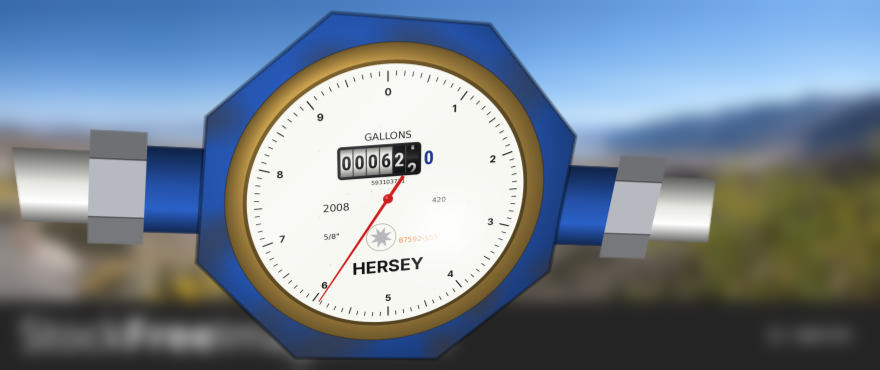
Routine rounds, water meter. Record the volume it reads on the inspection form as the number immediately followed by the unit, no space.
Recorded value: 6215.9gal
